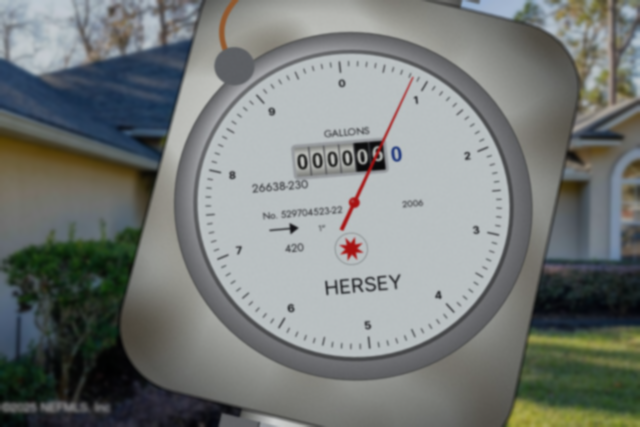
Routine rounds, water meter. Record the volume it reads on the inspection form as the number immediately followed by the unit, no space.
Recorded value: 60.8gal
